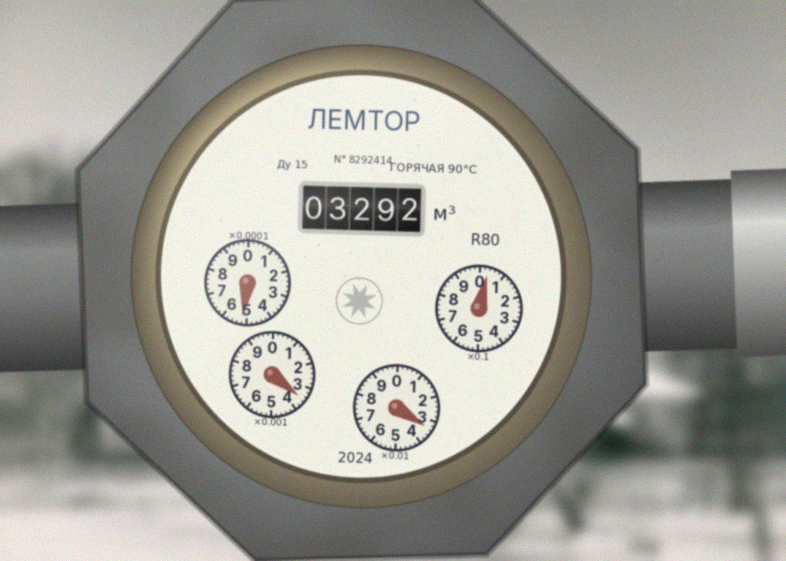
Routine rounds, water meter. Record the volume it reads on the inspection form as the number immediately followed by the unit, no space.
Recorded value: 3292.0335m³
